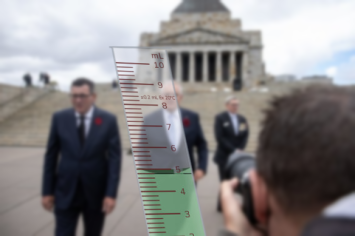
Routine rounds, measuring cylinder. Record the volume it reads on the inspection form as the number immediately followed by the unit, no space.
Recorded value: 4.8mL
